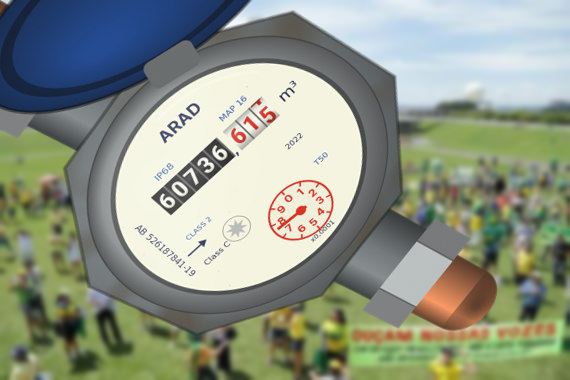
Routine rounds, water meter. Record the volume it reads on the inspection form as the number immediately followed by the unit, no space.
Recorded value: 60736.6147m³
